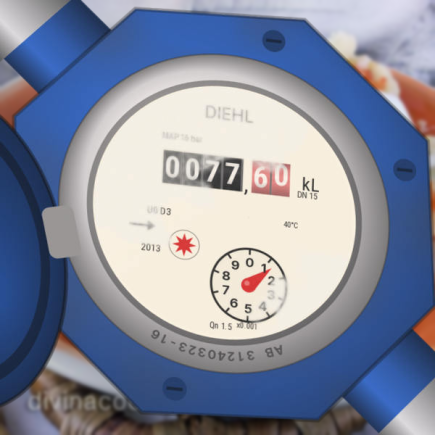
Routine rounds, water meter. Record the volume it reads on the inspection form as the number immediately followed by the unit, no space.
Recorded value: 77.601kL
